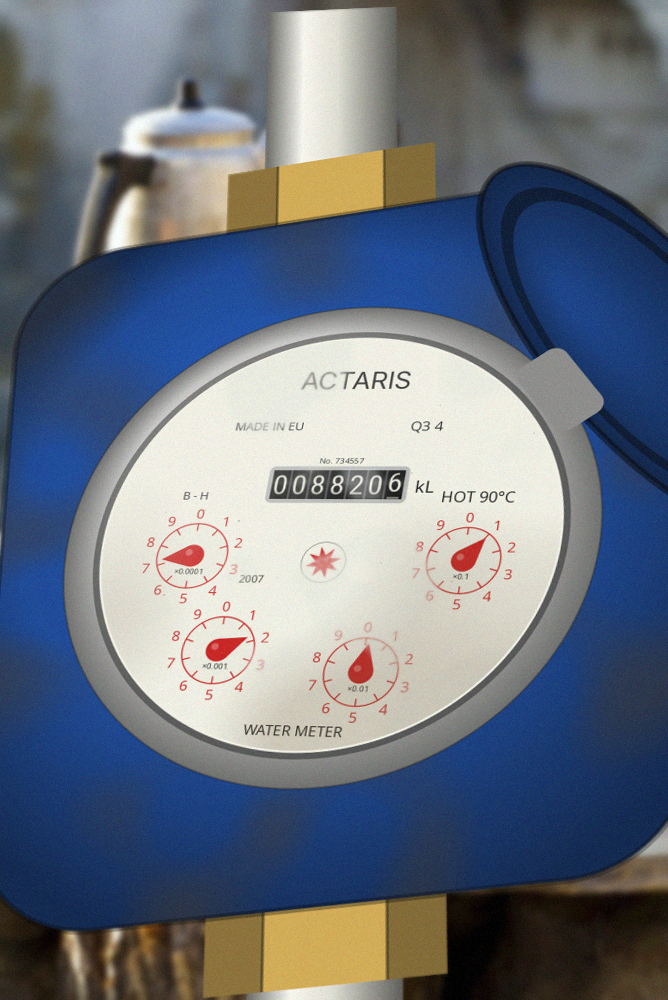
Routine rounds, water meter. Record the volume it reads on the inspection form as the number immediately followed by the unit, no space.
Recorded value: 88206.1017kL
